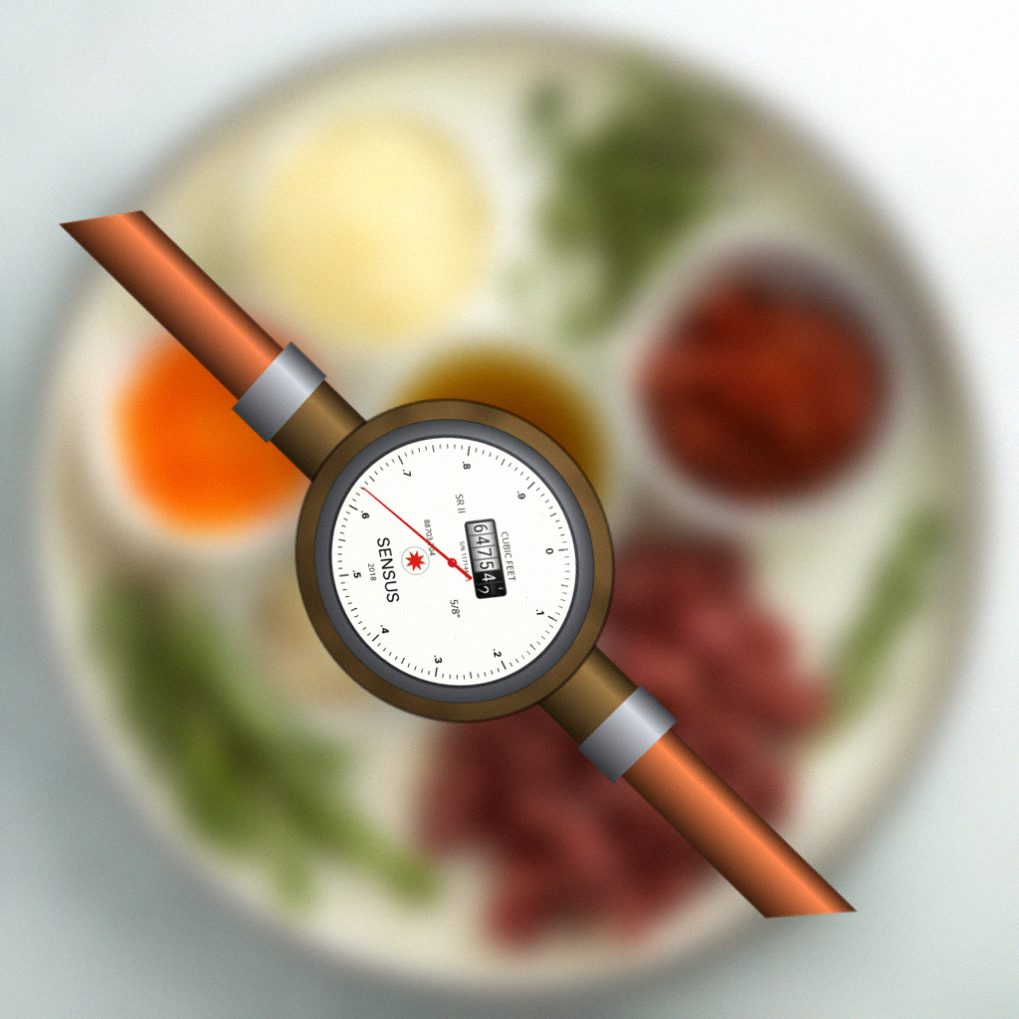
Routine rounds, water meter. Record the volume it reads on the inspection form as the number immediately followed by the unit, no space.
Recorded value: 647541.63ft³
